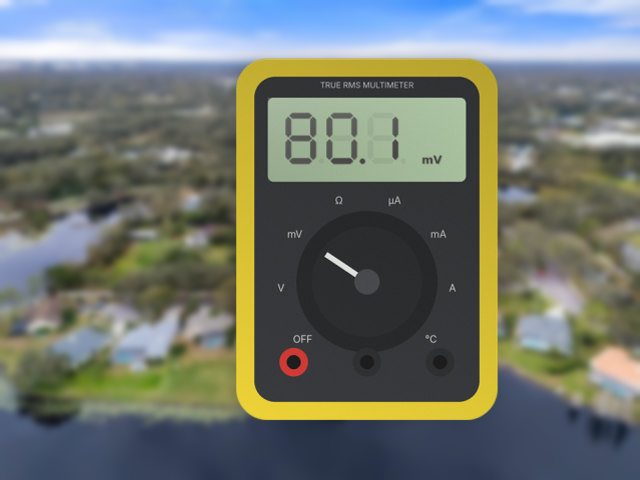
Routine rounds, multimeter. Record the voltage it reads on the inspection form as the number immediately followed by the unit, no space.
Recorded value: 80.1mV
